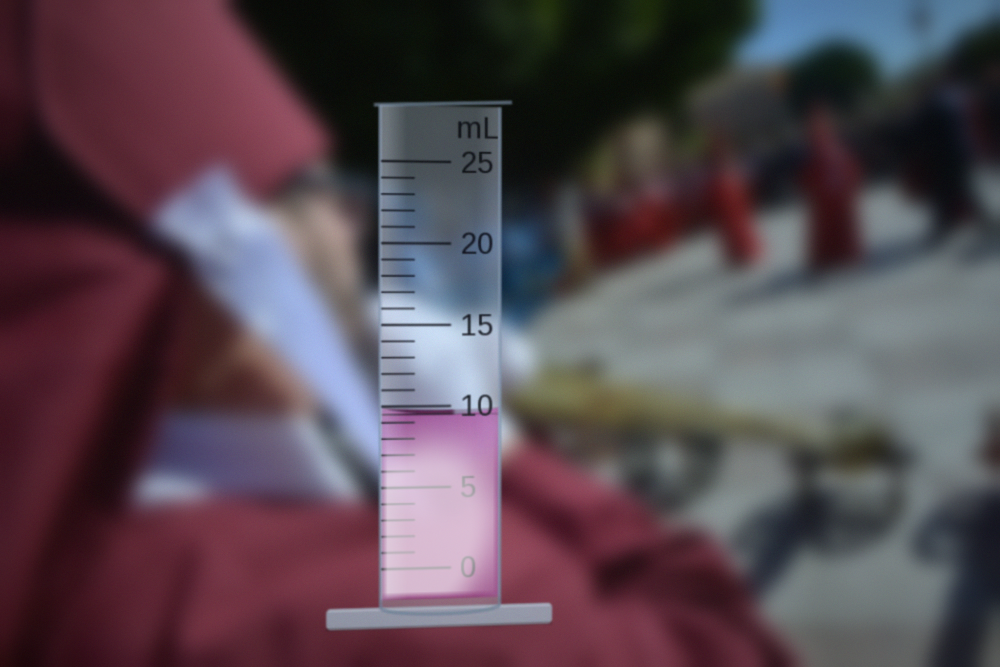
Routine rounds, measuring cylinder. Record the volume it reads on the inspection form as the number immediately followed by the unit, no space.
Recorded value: 9.5mL
